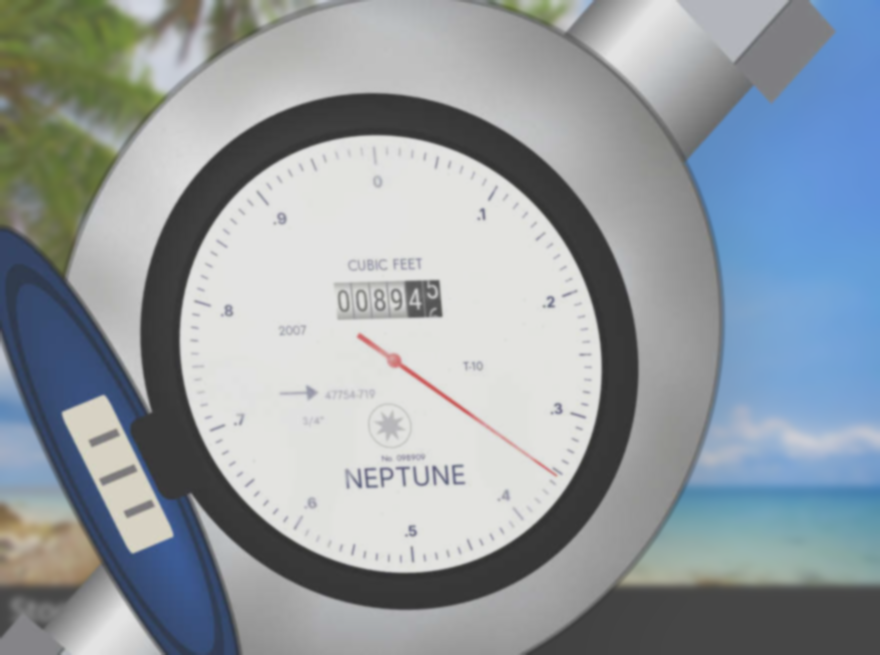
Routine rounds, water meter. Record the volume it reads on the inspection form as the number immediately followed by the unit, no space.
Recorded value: 8945.35ft³
